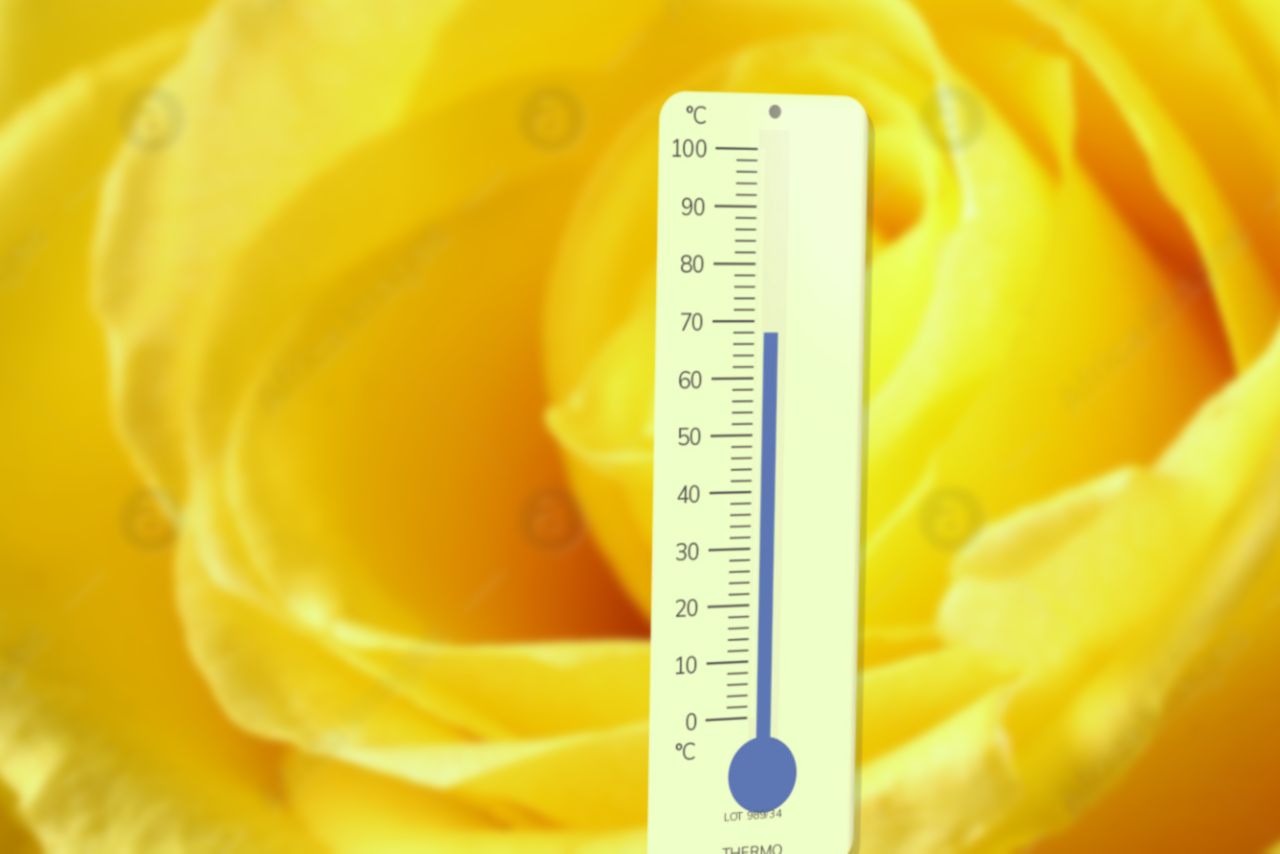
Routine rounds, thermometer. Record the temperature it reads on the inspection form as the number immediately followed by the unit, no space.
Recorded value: 68°C
